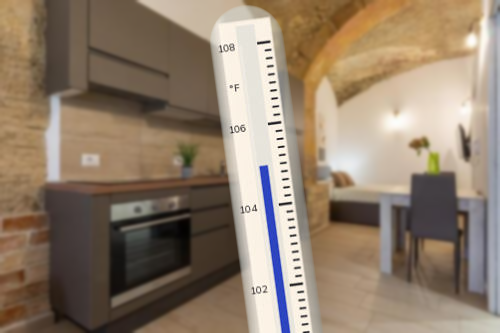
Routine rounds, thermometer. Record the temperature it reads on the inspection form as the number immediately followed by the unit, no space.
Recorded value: 105°F
